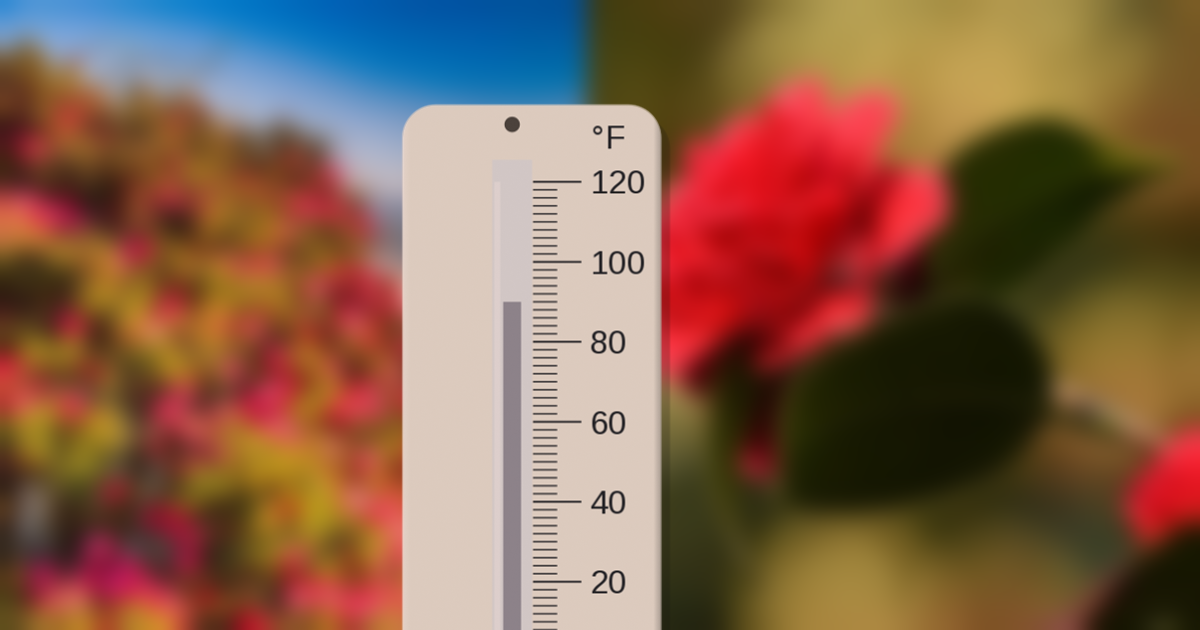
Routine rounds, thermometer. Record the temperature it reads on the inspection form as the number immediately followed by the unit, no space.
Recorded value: 90°F
